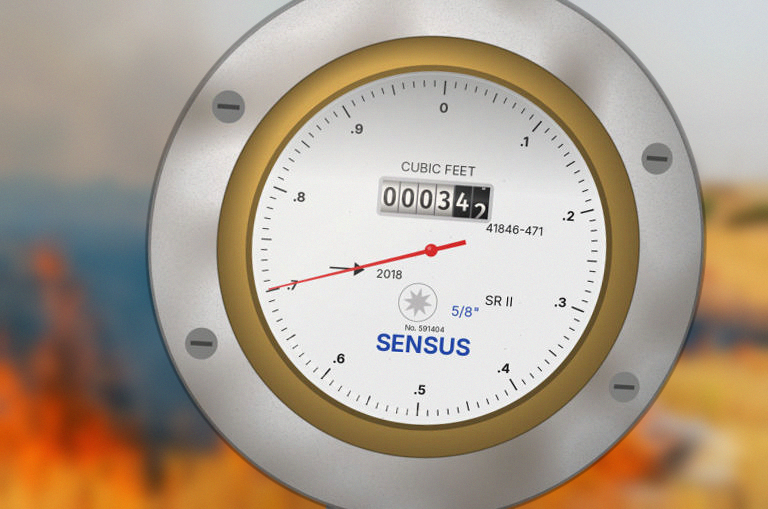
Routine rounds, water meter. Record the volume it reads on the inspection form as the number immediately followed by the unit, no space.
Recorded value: 341.70ft³
